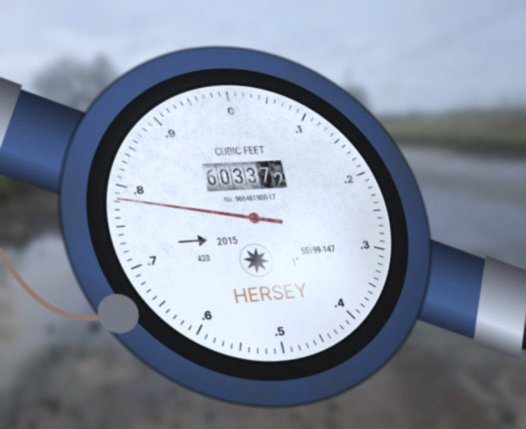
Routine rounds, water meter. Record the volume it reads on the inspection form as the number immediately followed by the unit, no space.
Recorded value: 603371.78ft³
